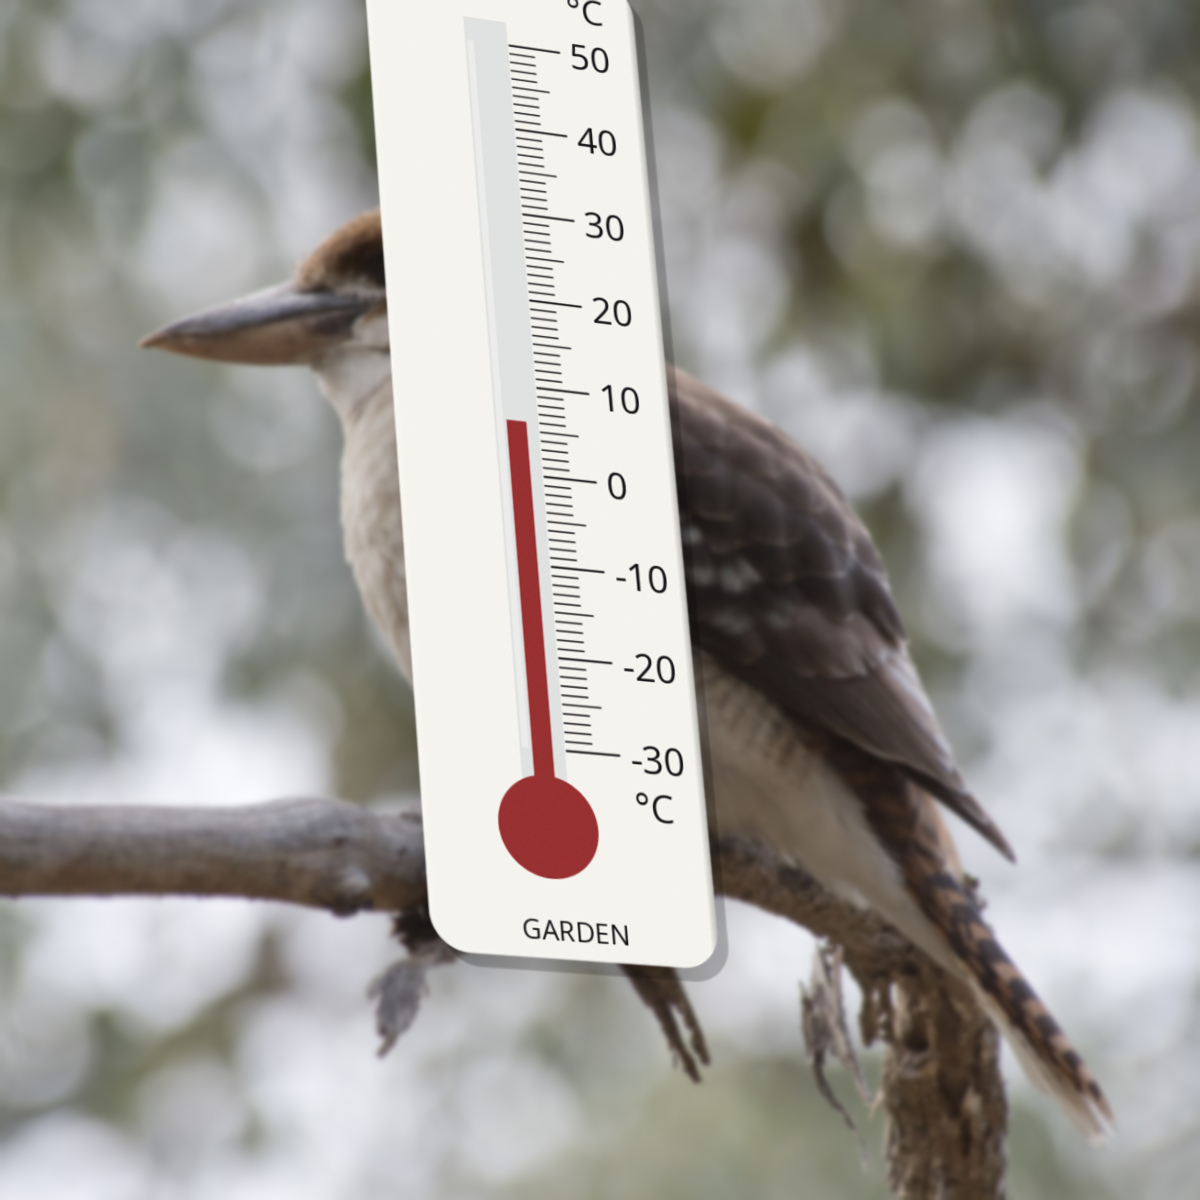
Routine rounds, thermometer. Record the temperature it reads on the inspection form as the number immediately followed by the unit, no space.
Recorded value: 6°C
